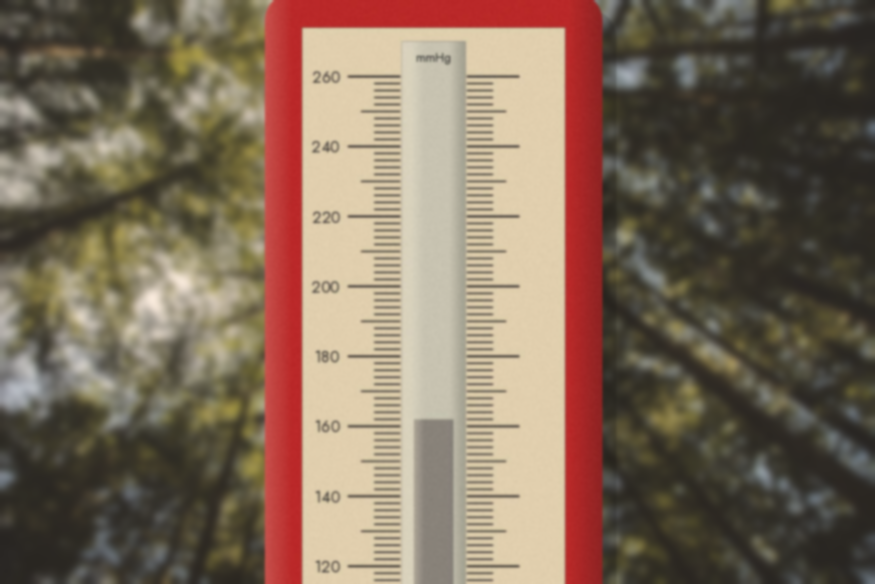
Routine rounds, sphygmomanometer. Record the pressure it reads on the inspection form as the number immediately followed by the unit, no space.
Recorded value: 162mmHg
